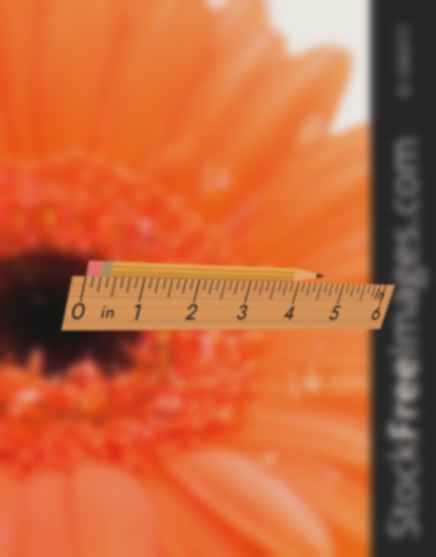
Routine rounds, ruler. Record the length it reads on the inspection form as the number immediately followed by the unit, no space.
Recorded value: 4.5in
